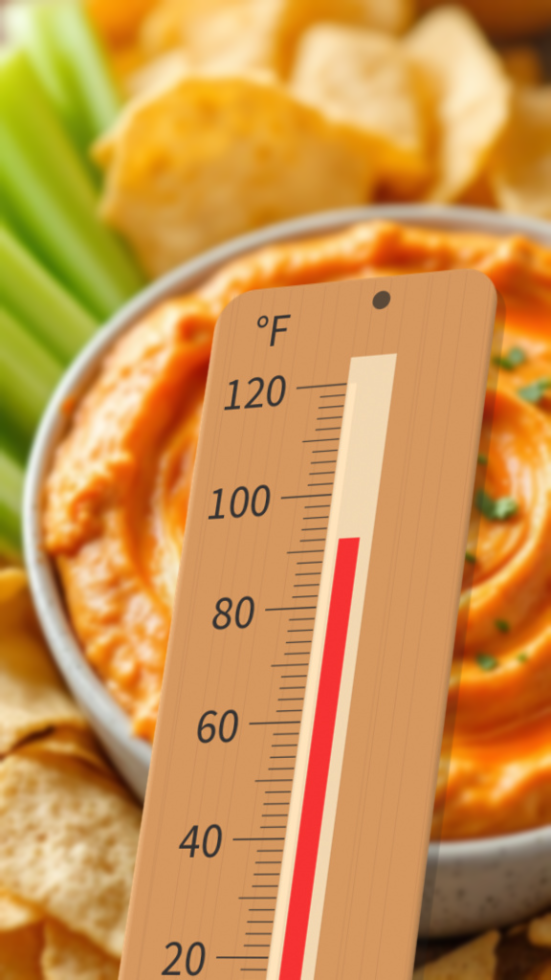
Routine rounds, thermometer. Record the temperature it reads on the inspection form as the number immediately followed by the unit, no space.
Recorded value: 92°F
